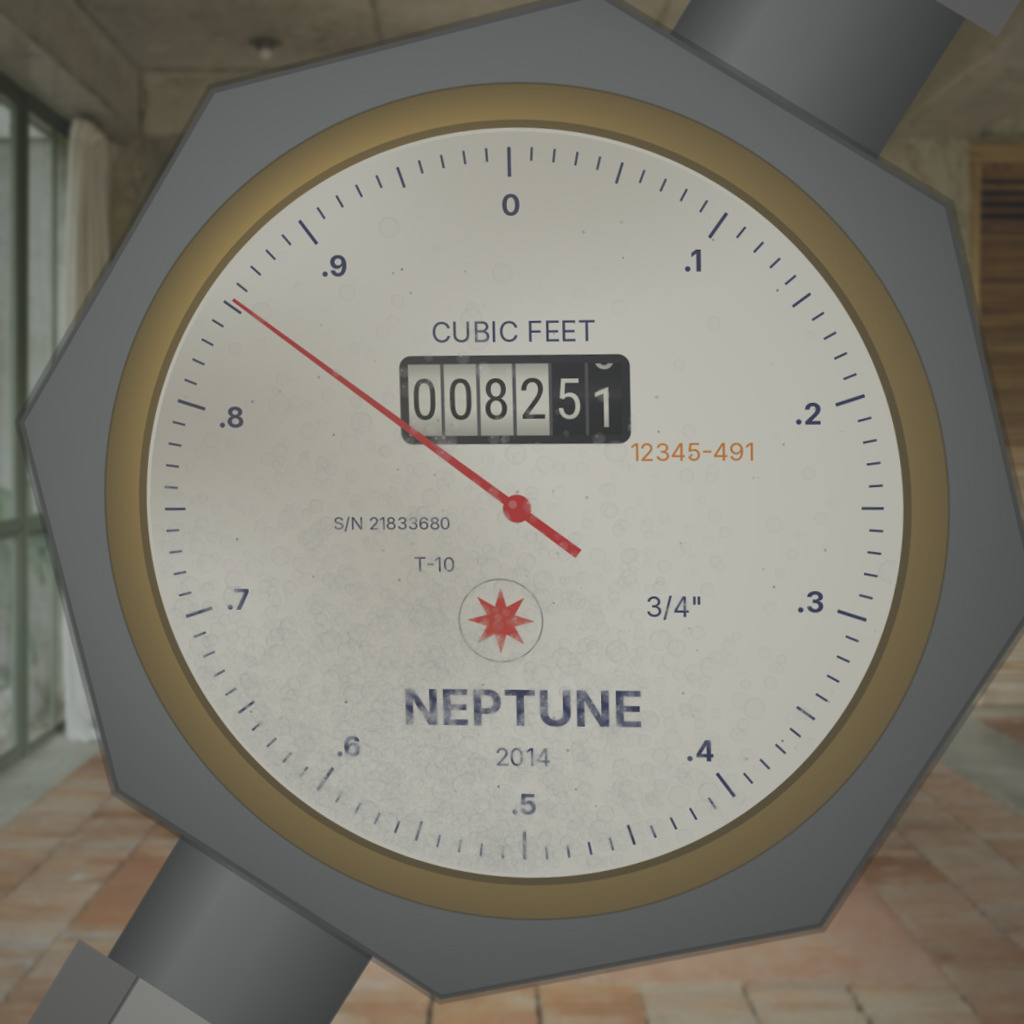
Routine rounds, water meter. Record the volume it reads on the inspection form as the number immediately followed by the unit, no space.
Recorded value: 8250.85ft³
